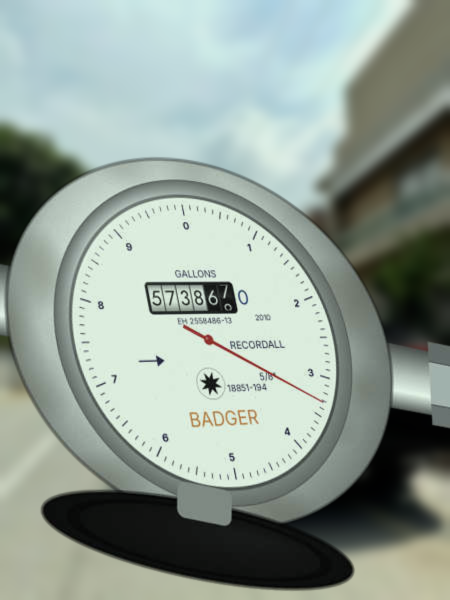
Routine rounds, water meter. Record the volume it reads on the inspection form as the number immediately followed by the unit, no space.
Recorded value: 5738673.3gal
